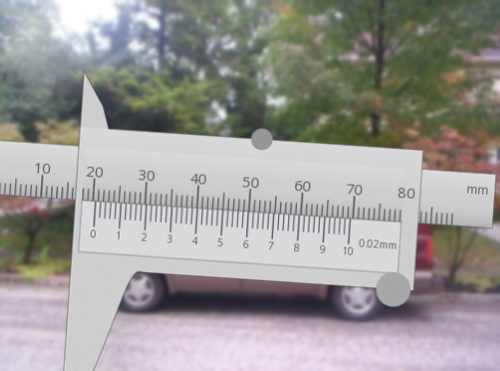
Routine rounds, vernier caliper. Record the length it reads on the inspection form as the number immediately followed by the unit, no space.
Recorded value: 20.5mm
